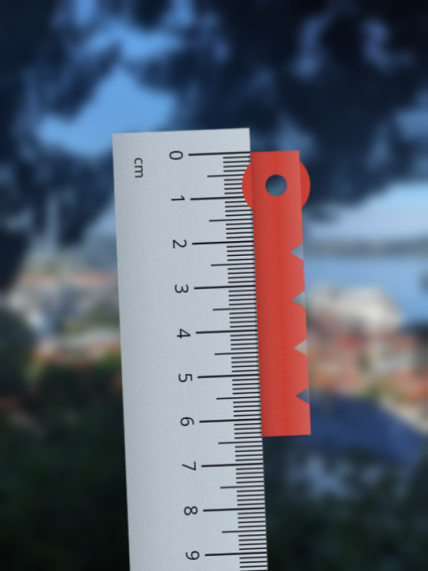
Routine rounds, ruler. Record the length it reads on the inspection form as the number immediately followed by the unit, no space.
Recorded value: 6.4cm
